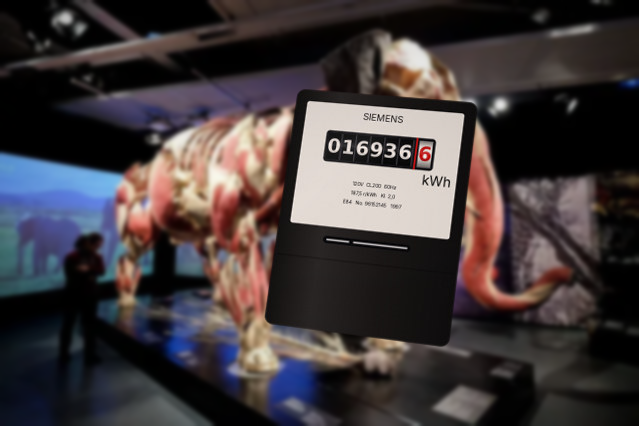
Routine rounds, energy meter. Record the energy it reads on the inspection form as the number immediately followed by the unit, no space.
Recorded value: 16936.6kWh
